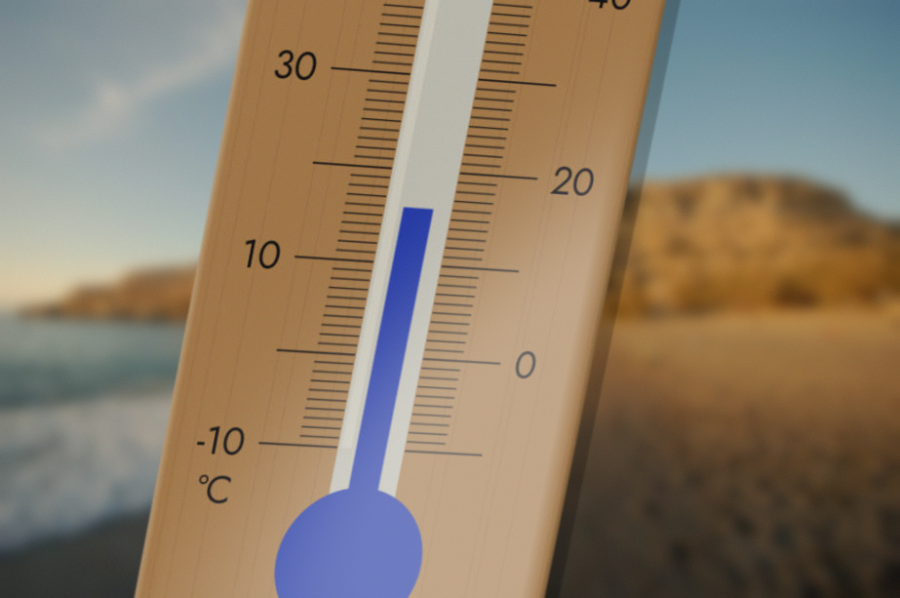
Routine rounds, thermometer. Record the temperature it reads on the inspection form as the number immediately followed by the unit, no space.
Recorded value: 16°C
